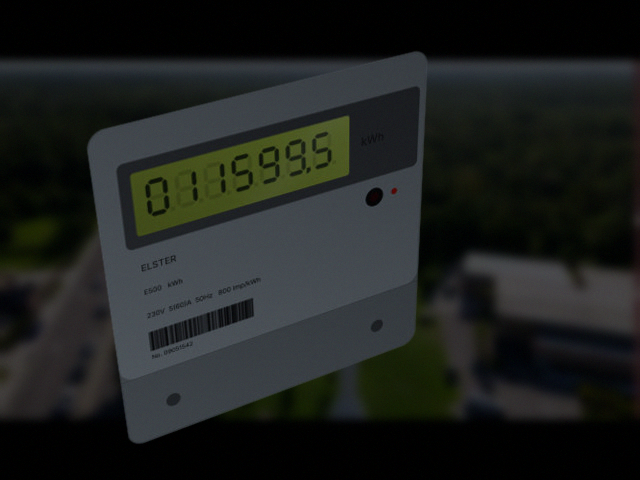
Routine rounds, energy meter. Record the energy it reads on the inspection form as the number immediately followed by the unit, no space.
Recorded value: 11599.5kWh
